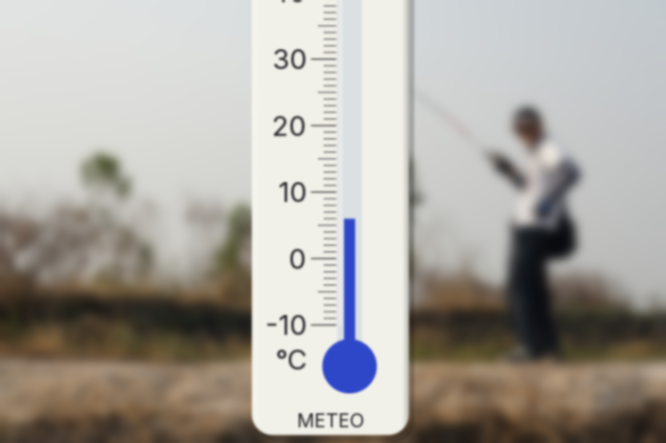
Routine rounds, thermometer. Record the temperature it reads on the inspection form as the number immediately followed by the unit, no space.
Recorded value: 6°C
